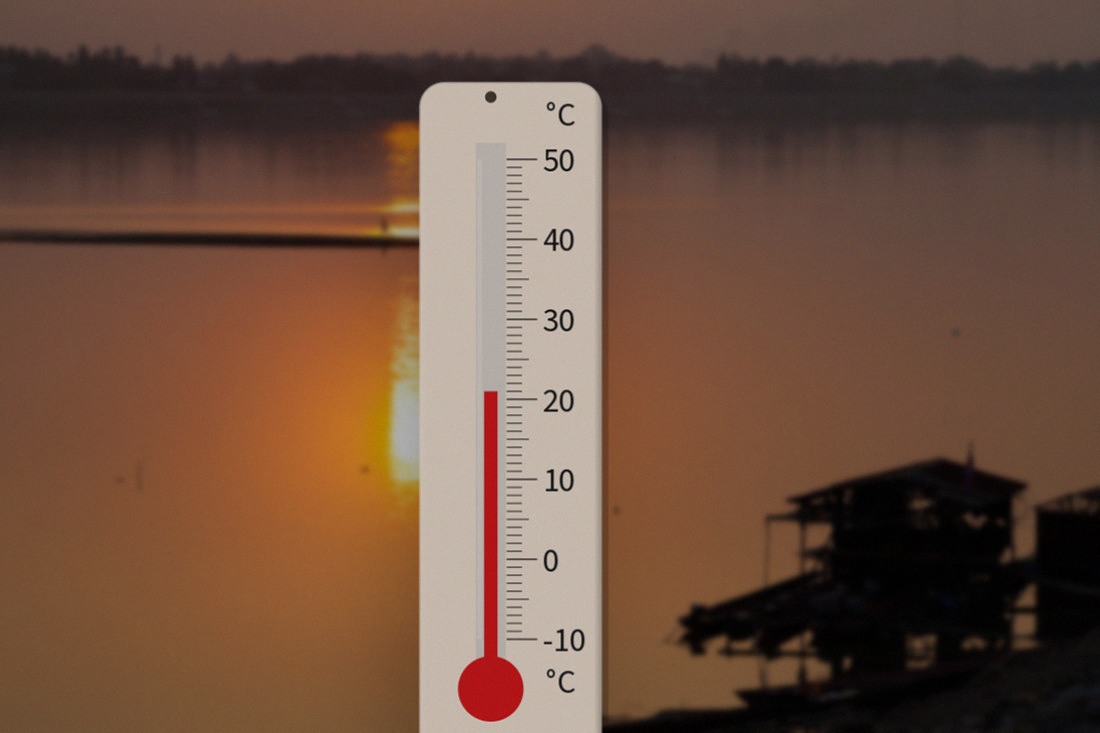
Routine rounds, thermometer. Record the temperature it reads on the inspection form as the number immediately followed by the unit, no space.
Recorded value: 21°C
